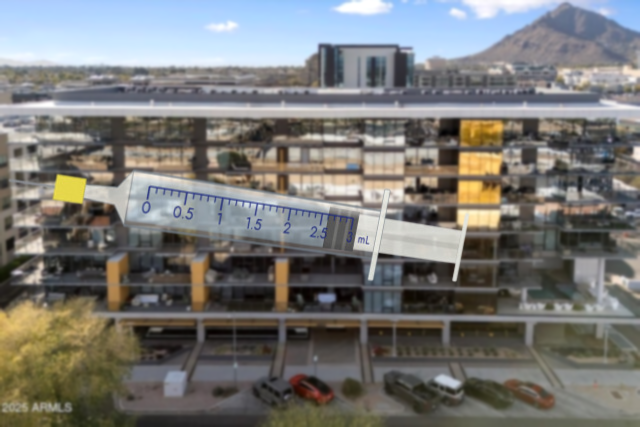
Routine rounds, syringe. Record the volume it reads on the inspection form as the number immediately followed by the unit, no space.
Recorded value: 2.6mL
